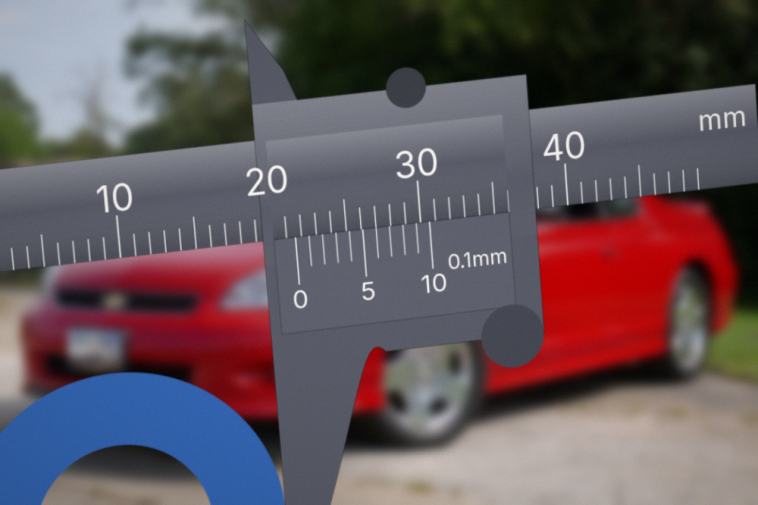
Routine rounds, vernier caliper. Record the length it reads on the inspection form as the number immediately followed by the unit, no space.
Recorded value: 21.6mm
